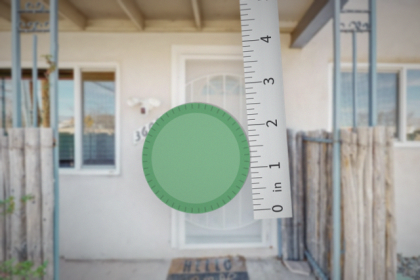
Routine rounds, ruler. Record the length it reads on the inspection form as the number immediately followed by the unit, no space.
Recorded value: 2.625in
